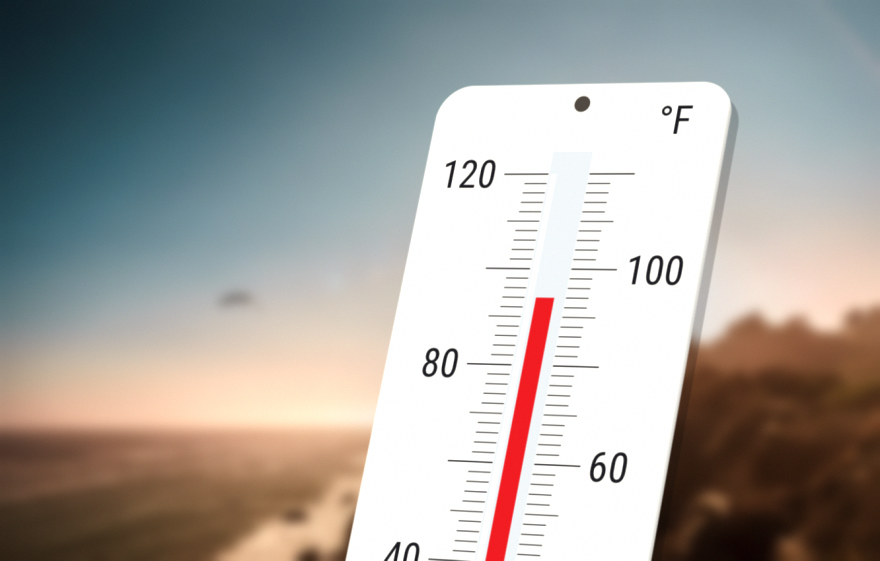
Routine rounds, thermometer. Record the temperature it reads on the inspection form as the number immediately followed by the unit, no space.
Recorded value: 94°F
